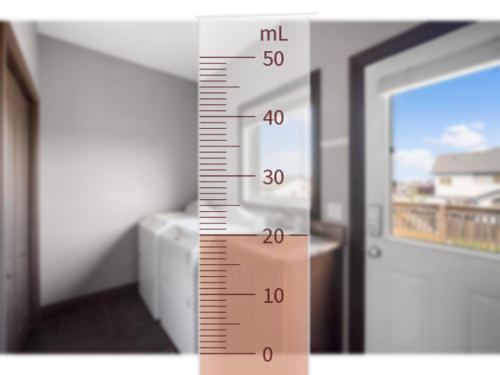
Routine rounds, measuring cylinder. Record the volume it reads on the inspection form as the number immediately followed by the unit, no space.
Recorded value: 20mL
